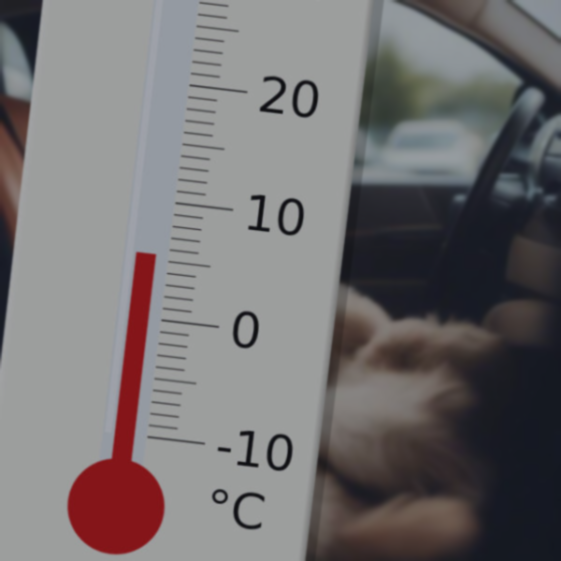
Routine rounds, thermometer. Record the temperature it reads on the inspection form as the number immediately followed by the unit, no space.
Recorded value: 5.5°C
